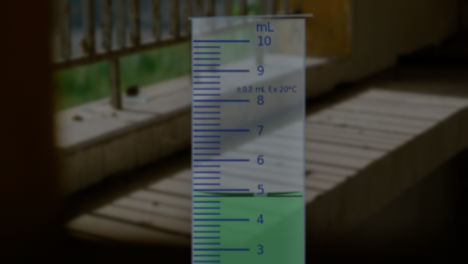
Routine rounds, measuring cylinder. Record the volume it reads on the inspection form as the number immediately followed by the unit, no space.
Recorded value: 4.8mL
